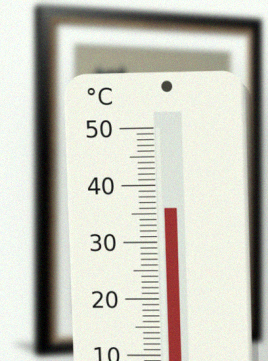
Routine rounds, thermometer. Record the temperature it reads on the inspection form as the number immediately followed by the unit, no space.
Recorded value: 36°C
